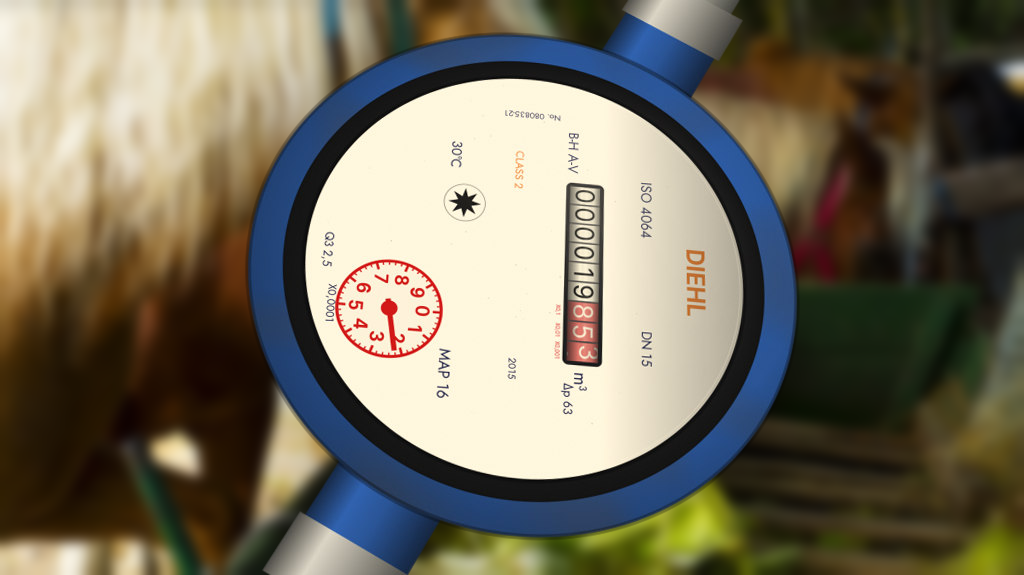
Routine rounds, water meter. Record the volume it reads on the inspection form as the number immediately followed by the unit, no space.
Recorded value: 19.8532m³
